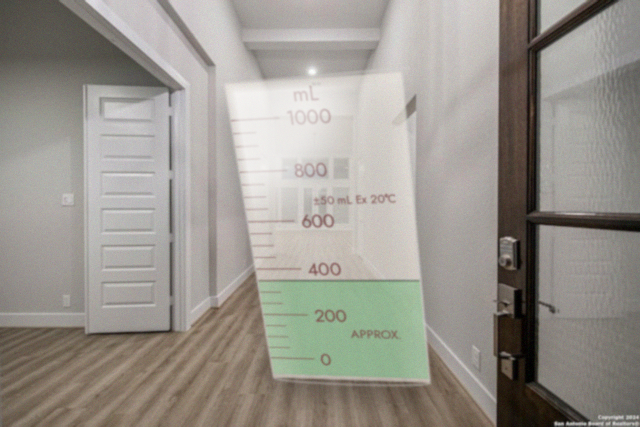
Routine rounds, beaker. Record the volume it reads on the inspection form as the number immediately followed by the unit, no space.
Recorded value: 350mL
